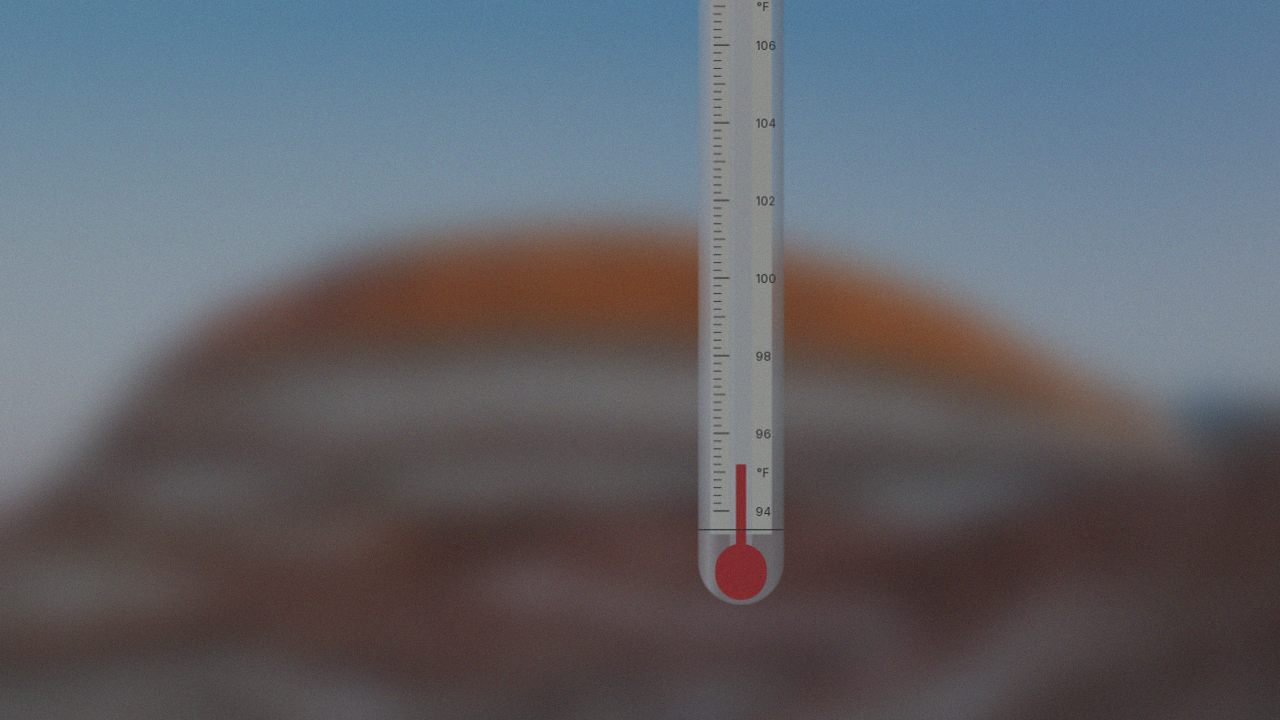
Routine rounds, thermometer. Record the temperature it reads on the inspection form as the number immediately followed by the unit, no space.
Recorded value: 95.2°F
